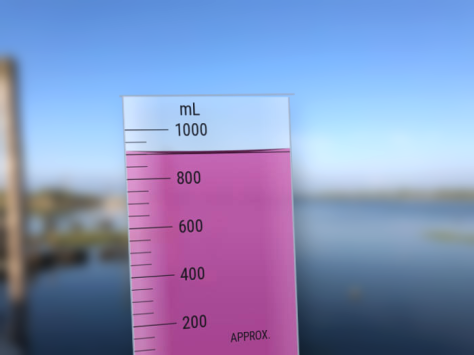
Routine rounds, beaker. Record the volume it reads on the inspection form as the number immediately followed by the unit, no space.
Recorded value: 900mL
